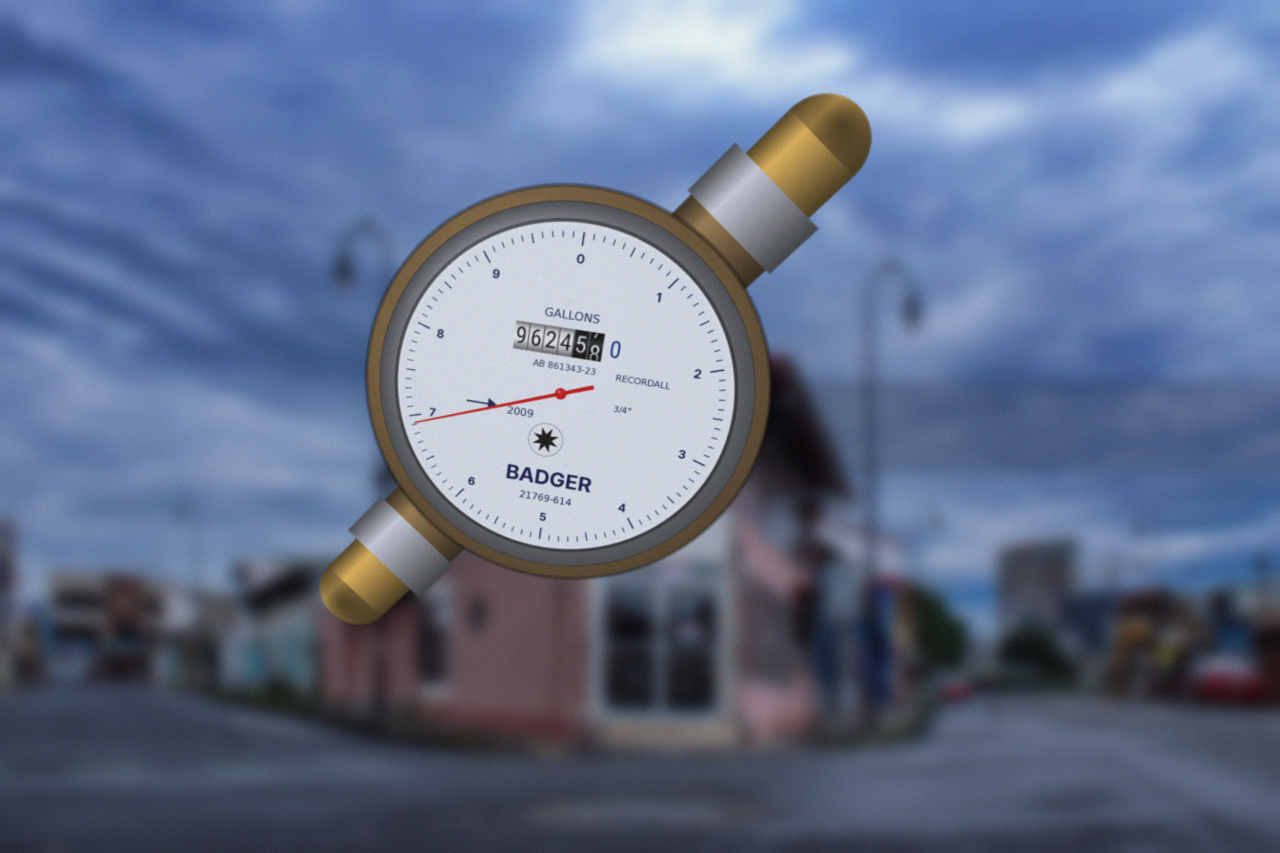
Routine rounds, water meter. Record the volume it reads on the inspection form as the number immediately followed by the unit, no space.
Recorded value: 9624576.9gal
